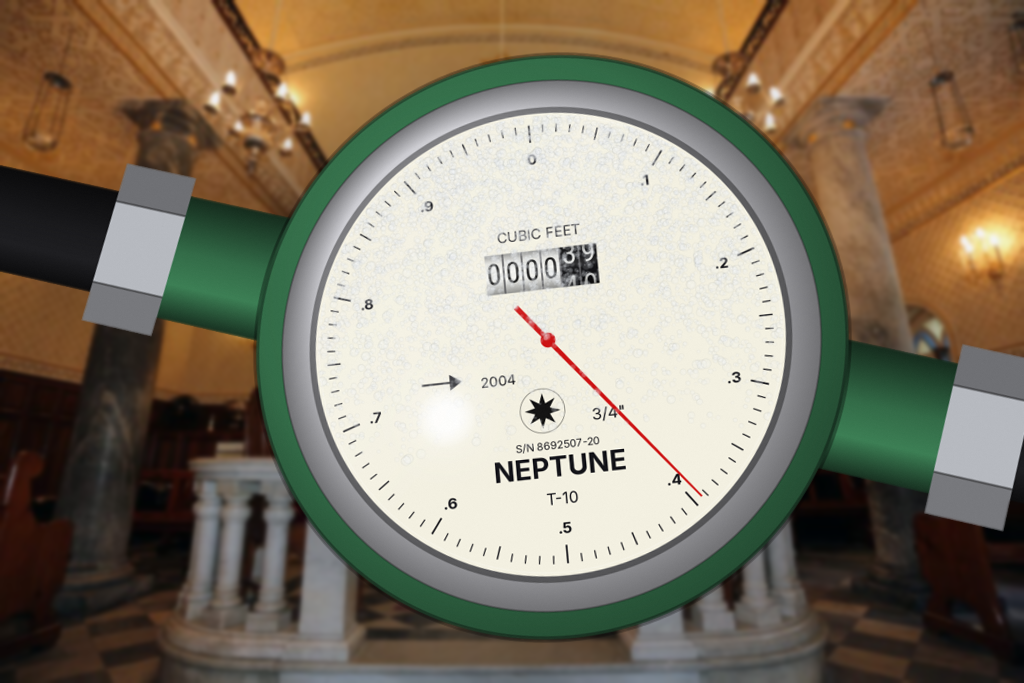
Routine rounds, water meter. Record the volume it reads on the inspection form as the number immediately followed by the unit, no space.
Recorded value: 39.39ft³
